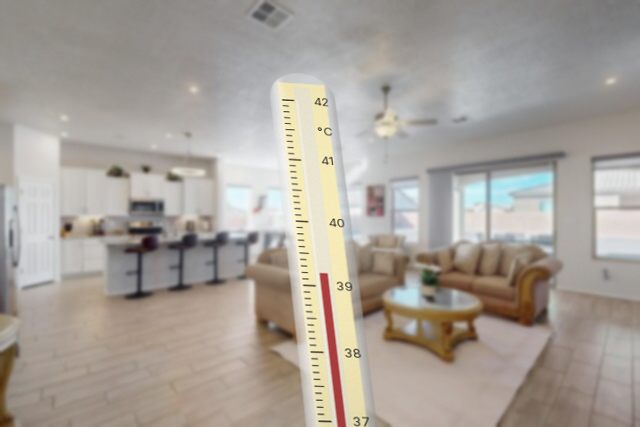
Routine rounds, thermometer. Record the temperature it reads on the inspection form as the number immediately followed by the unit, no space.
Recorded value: 39.2°C
